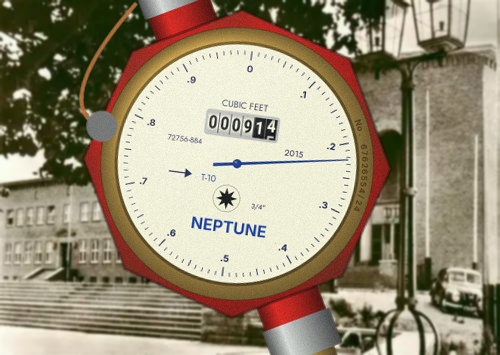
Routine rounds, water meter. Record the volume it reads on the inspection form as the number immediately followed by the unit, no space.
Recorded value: 914.22ft³
